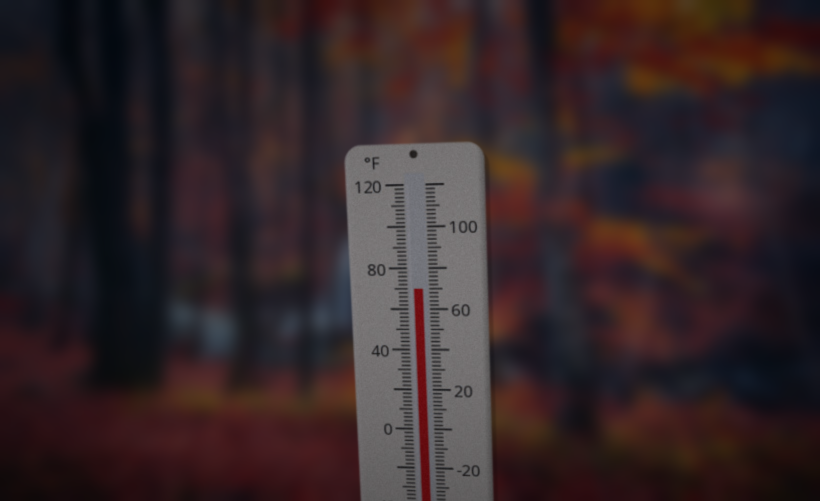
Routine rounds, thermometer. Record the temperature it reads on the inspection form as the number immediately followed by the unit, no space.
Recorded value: 70°F
